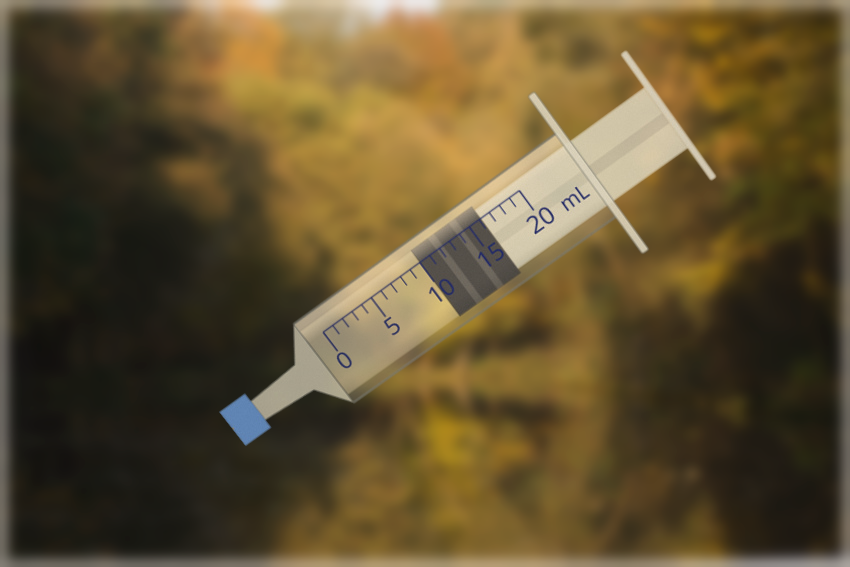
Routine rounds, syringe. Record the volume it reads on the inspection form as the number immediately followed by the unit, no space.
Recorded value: 10mL
